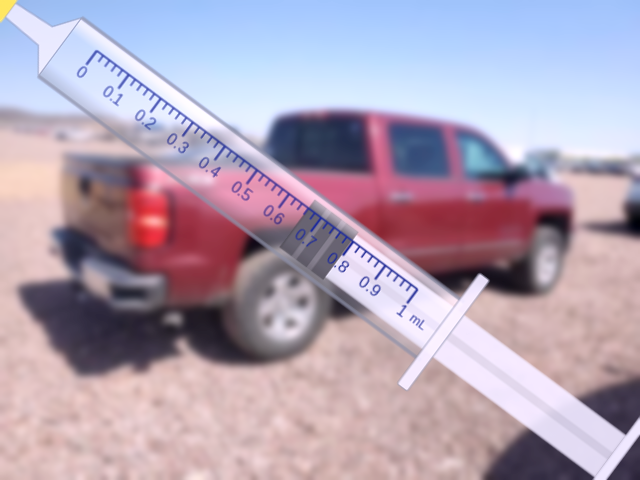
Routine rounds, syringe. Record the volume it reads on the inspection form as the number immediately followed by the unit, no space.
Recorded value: 0.66mL
